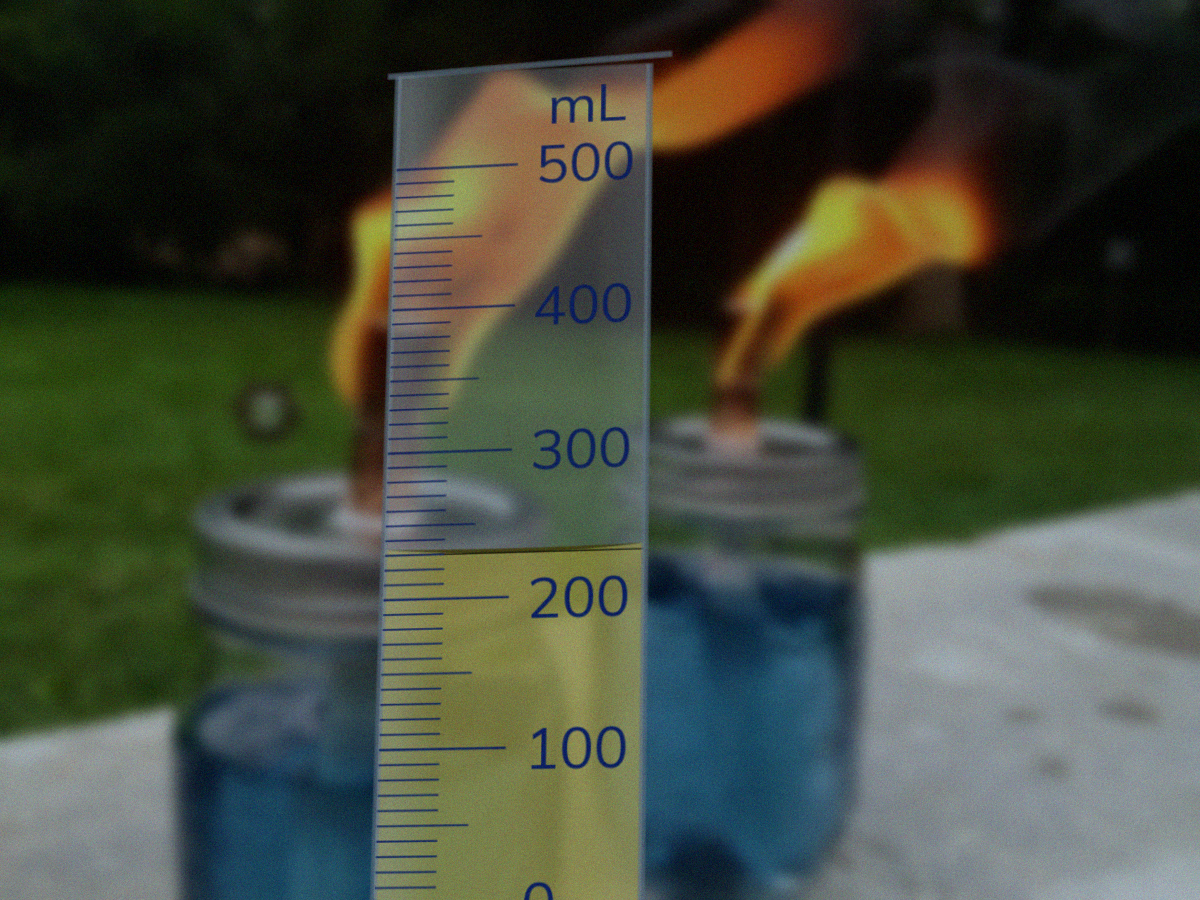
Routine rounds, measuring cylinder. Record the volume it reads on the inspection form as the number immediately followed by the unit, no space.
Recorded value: 230mL
